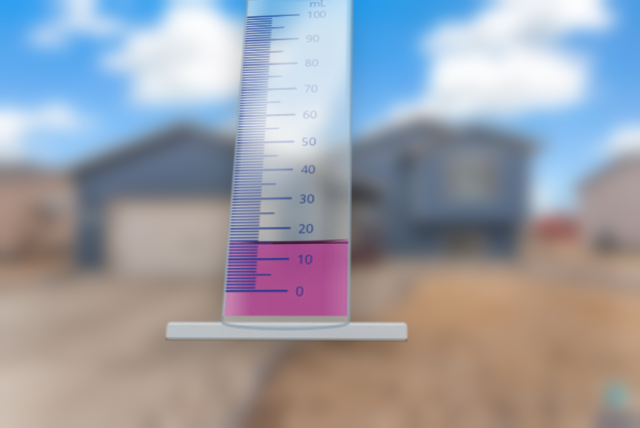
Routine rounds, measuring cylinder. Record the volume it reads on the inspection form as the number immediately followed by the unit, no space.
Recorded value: 15mL
